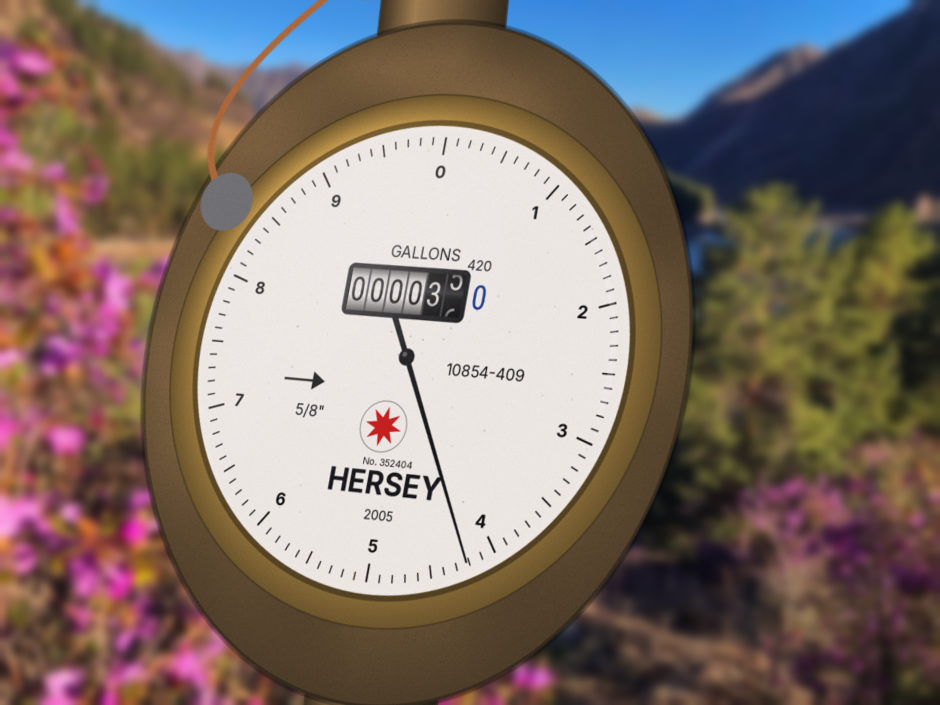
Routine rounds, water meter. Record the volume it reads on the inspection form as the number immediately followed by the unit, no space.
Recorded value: 354.2gal
